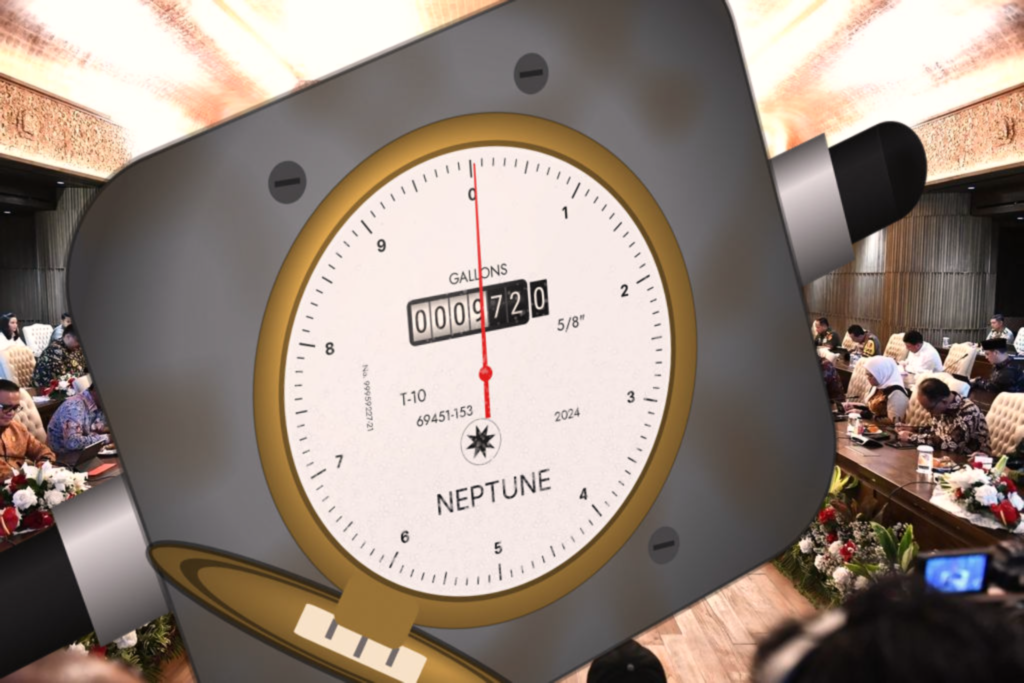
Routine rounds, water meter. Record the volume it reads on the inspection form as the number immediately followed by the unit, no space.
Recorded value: 9720.0gal
